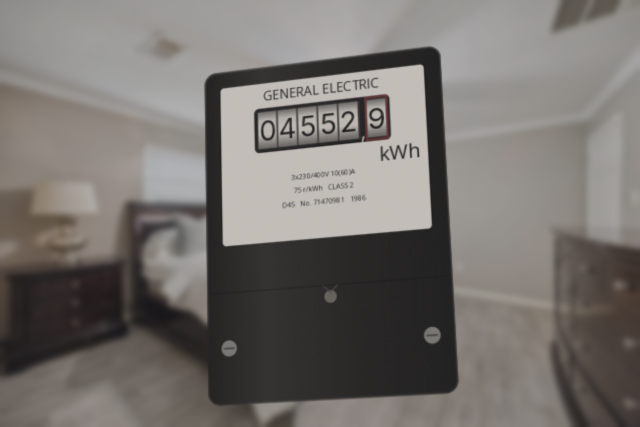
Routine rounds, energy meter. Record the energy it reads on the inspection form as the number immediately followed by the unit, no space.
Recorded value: 4552.9kWh
